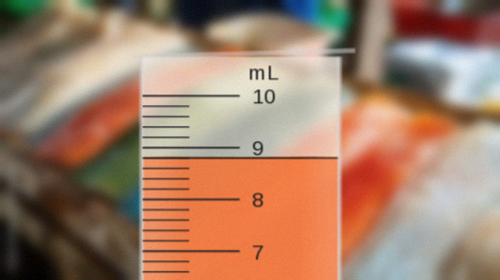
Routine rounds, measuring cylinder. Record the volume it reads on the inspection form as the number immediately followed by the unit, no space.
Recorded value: 8.8mL
